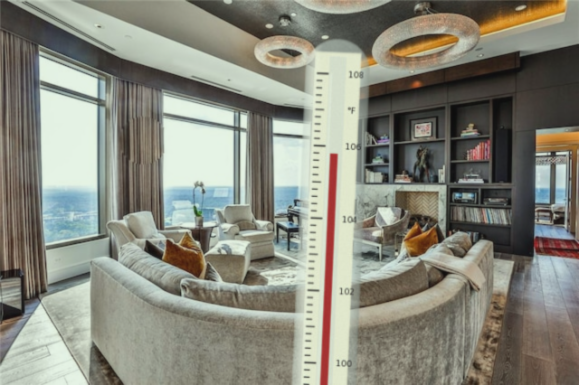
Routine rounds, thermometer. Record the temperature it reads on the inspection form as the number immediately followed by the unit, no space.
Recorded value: 105.8°F
